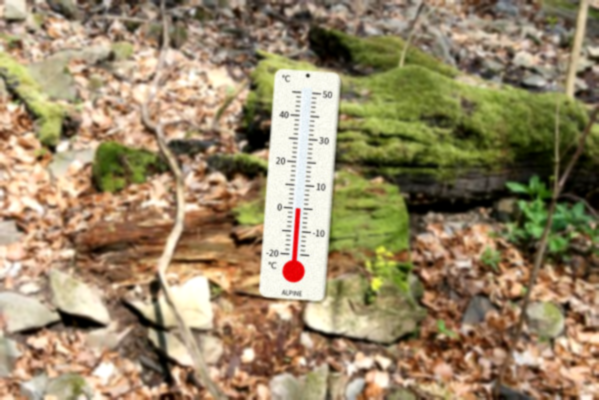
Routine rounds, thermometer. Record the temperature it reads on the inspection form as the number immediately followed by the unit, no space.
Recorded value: 0°C
